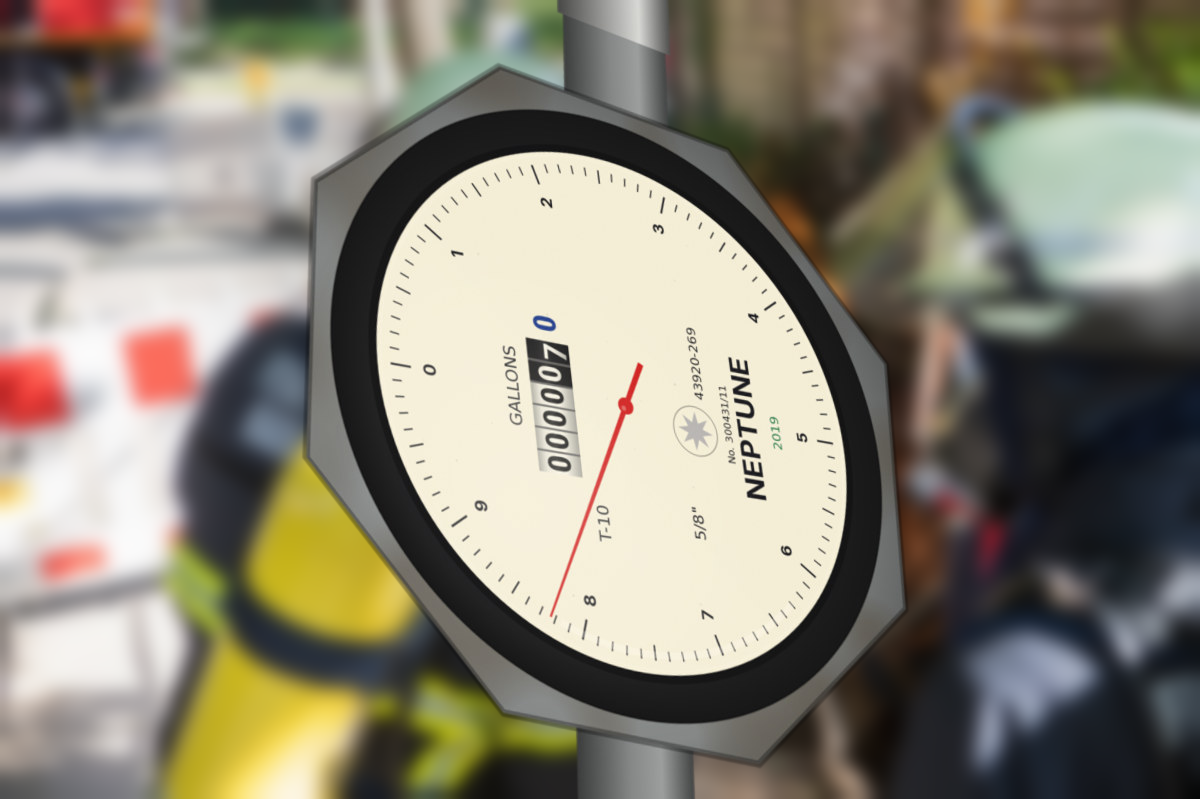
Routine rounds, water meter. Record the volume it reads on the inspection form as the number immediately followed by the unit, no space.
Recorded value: 68.2gal
